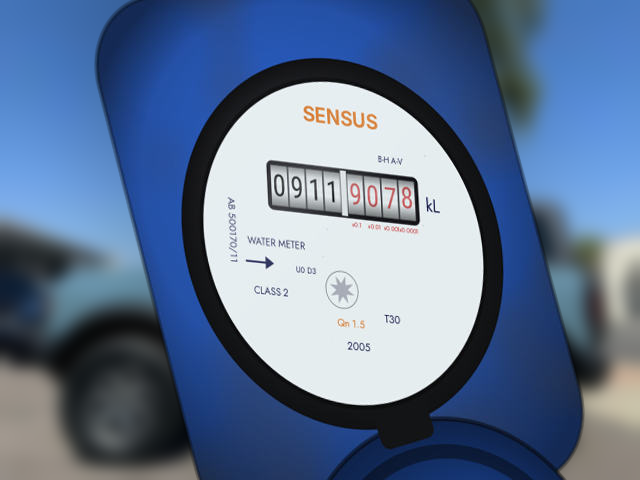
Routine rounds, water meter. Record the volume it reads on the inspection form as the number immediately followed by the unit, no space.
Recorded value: 911.9078kL
